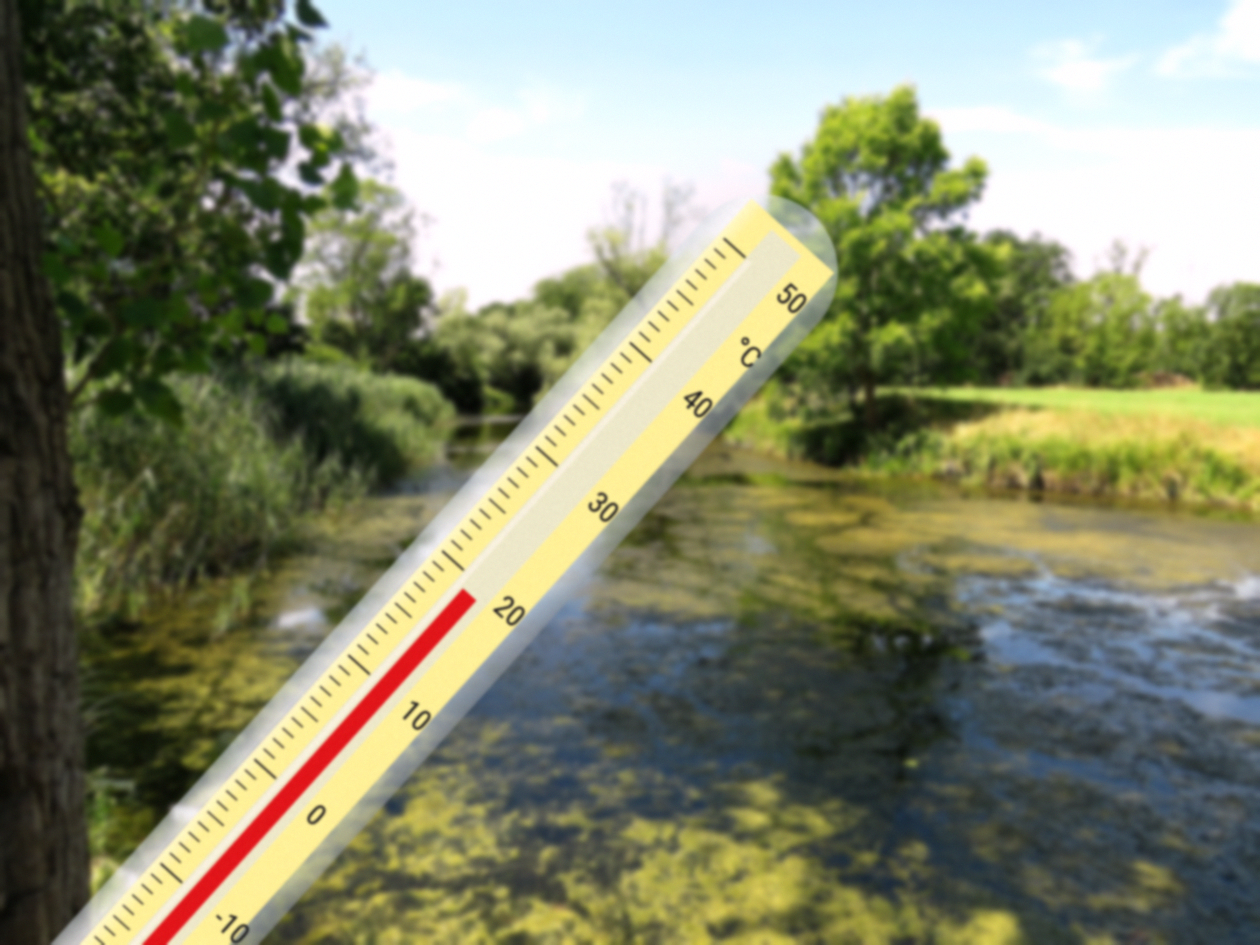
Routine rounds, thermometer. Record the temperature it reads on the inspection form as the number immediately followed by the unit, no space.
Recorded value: 19°C
